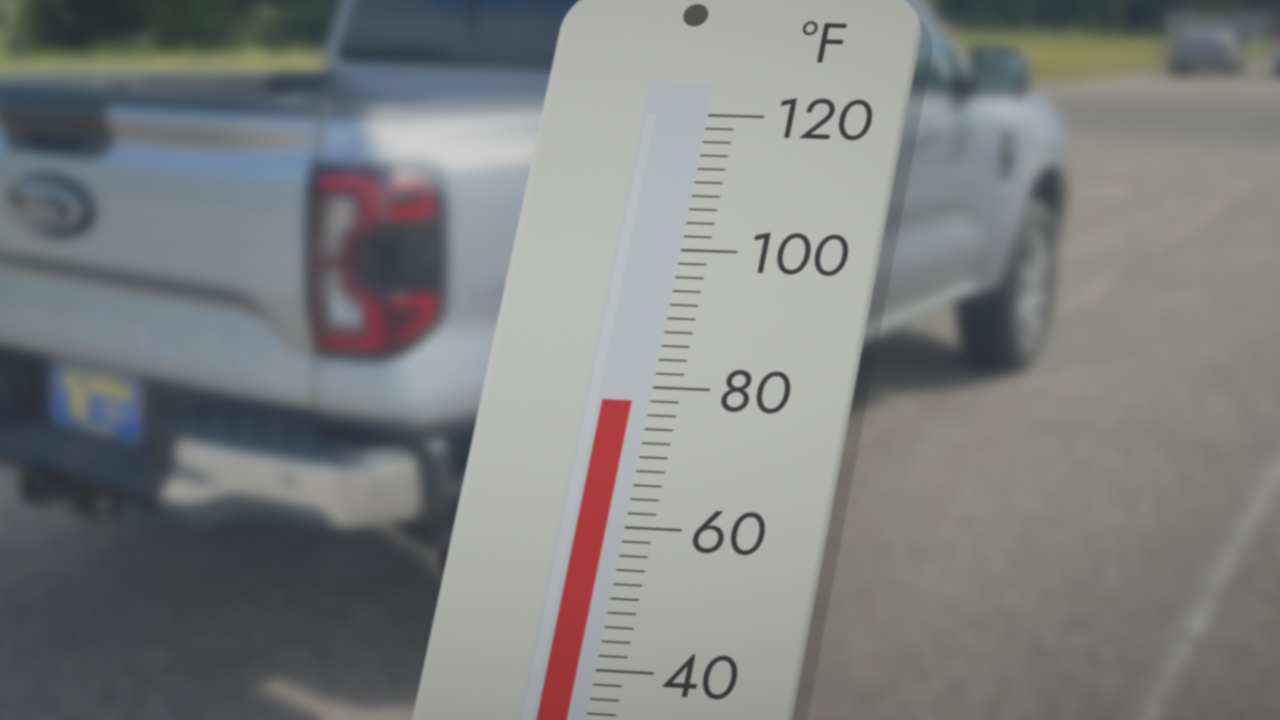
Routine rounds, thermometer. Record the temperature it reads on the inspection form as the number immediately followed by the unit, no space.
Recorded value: 78°F
